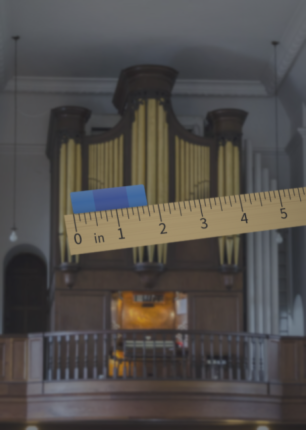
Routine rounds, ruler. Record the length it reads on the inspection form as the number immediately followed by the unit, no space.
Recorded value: 1.75in
